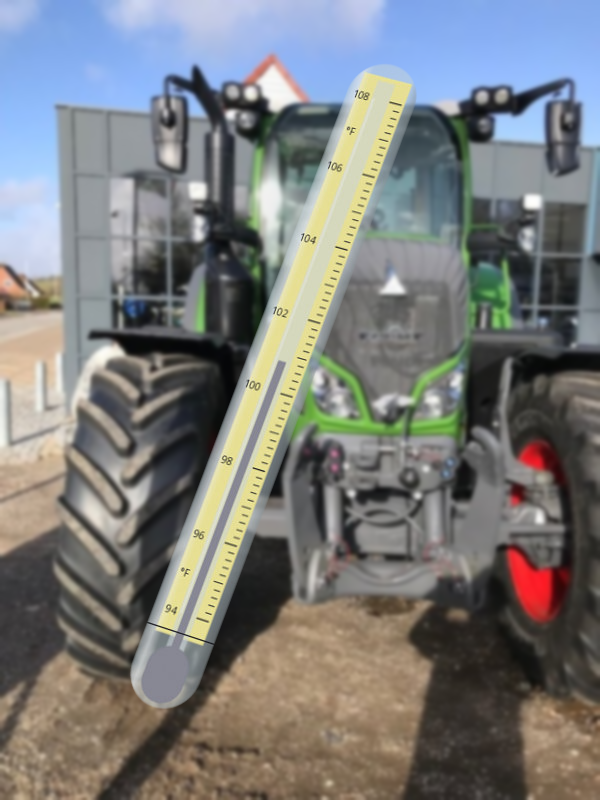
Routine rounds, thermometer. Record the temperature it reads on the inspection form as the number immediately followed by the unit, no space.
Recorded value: 100.8°F
